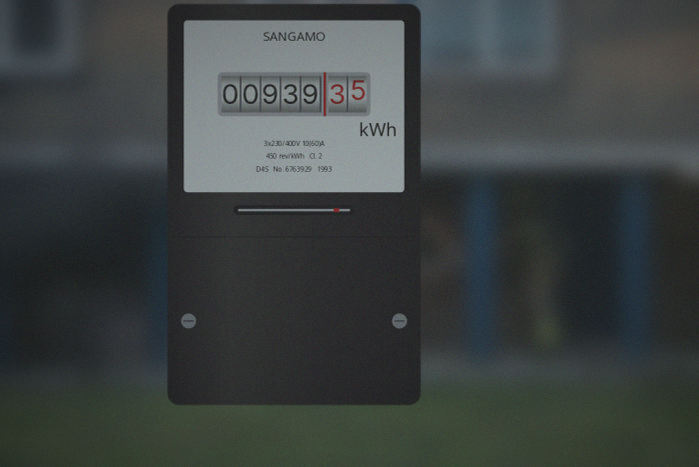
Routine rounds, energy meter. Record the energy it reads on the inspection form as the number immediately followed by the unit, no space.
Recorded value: 939.35kWh
